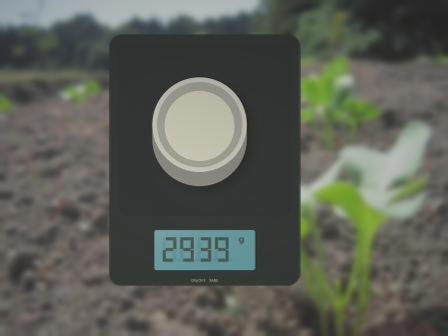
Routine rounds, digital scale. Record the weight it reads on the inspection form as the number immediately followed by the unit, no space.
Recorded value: 2939g
